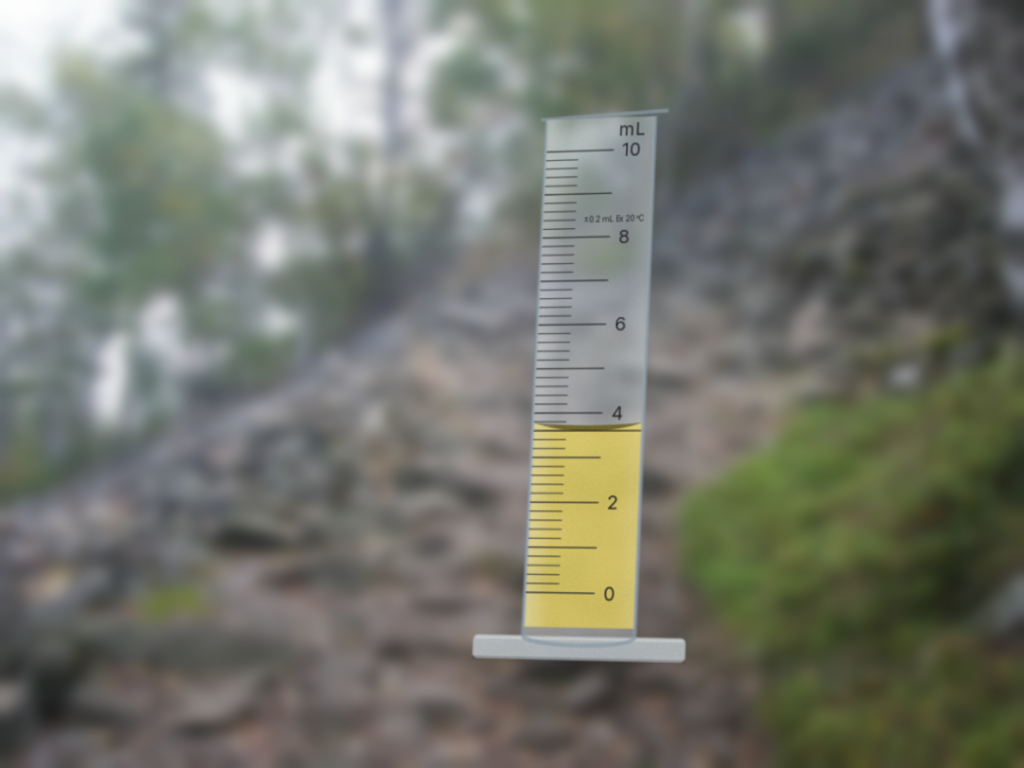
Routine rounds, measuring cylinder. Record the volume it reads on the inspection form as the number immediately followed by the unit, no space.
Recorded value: 3.6mL
